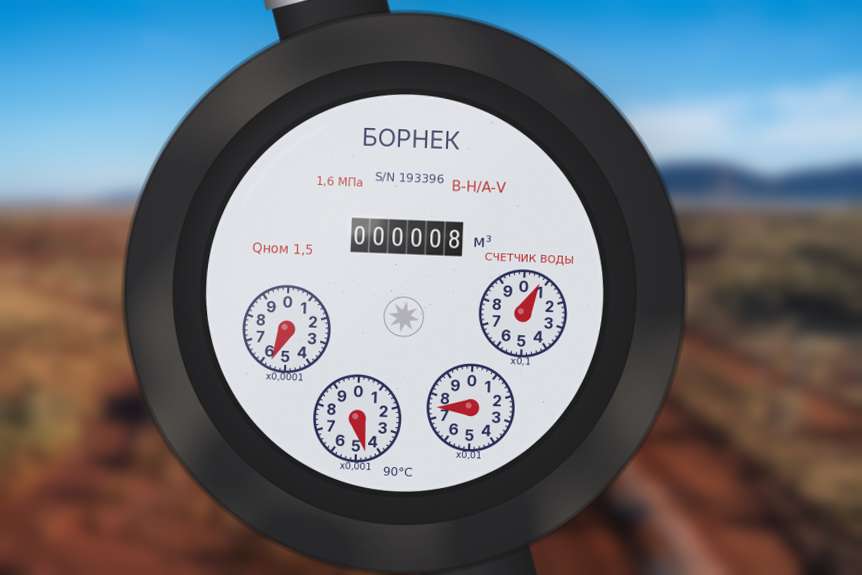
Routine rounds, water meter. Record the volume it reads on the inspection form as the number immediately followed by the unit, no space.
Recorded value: 8.0745m³
